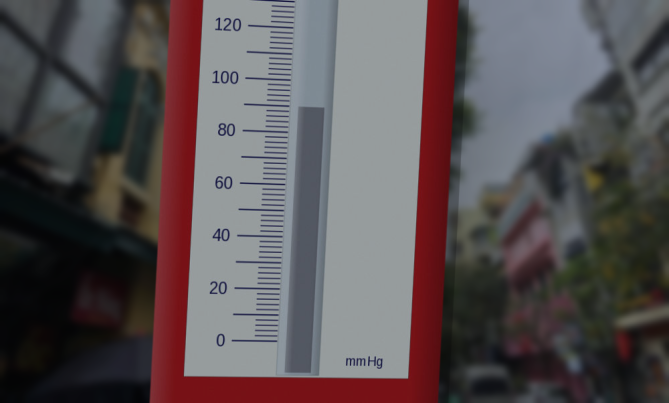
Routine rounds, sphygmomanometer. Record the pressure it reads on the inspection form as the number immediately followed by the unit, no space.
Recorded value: 90mmHg
